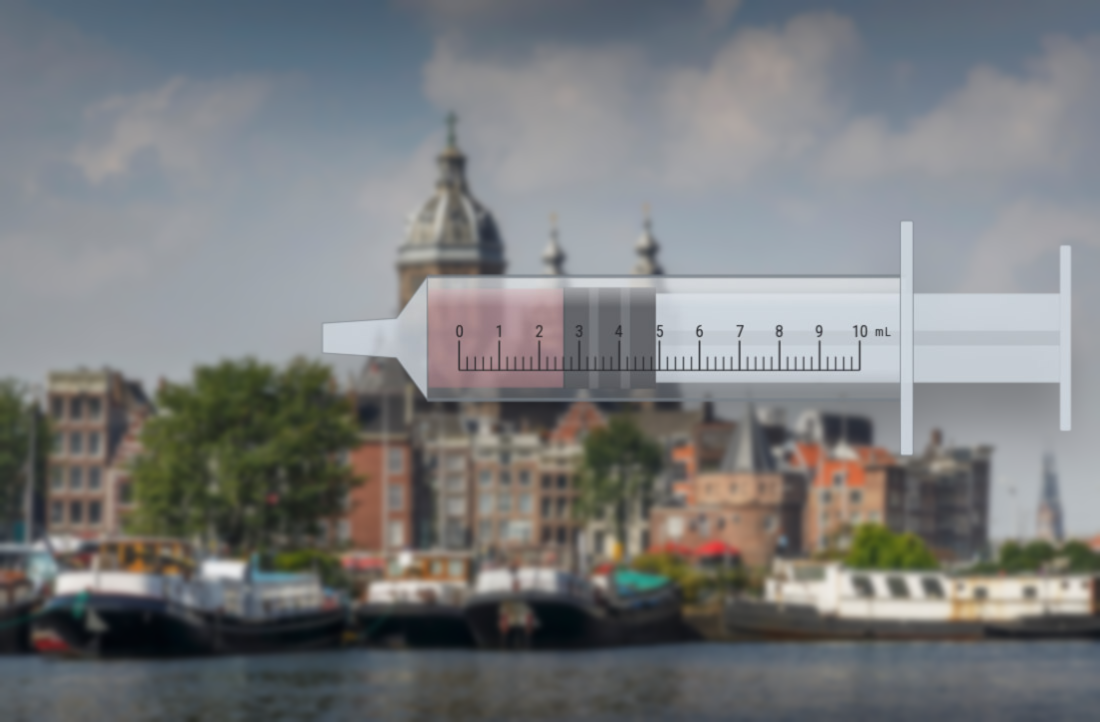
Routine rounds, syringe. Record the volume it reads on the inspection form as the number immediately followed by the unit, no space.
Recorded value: 2.6mL
